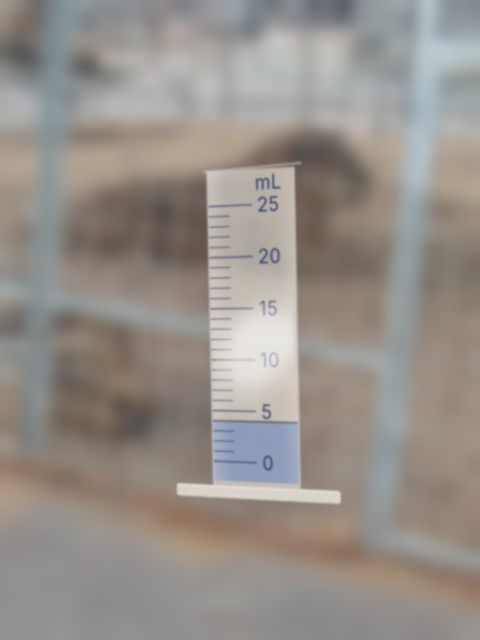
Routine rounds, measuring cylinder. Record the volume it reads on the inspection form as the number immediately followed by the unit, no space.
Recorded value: 4mL
